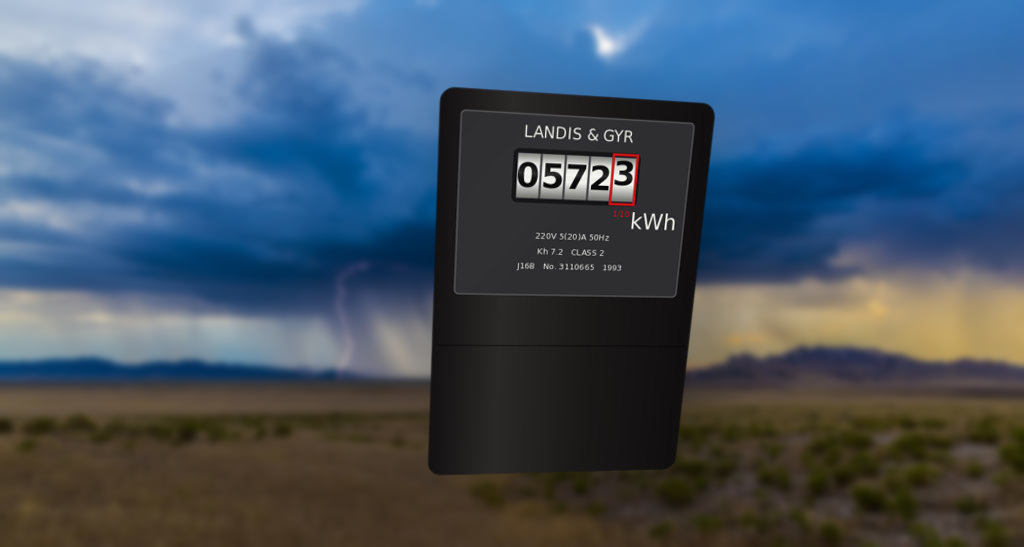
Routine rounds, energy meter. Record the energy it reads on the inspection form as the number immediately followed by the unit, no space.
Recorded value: 572.3kWh
